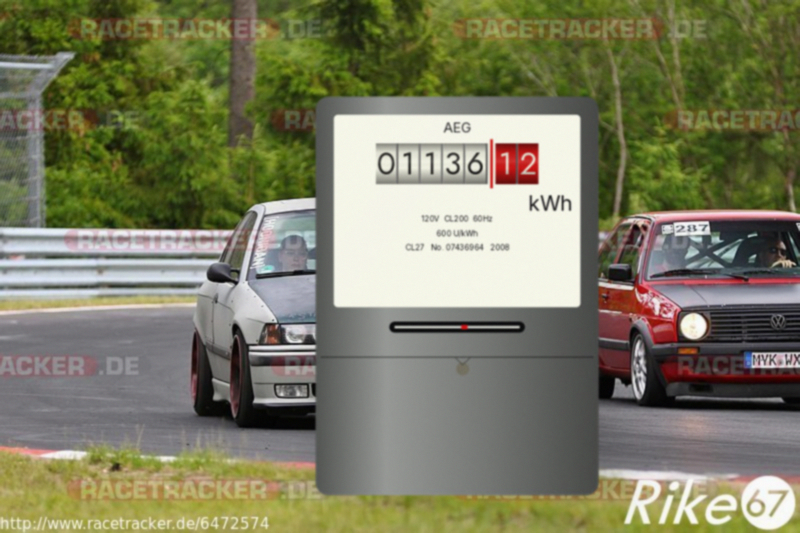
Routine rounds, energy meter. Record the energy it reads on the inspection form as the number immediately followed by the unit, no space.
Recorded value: 1136.12kWh
